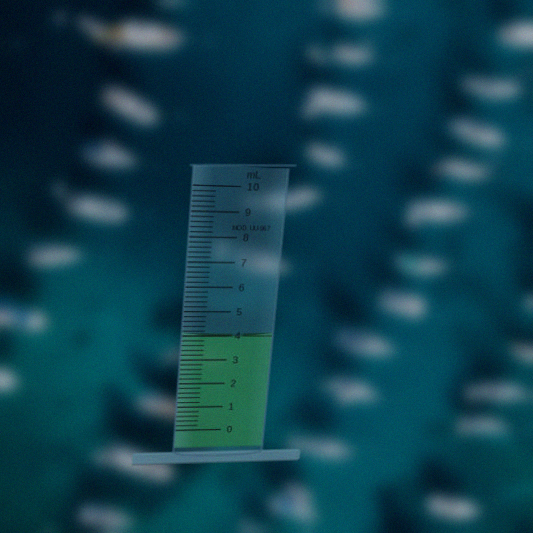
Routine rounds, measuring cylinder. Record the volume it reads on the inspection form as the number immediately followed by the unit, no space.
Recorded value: 4mL
